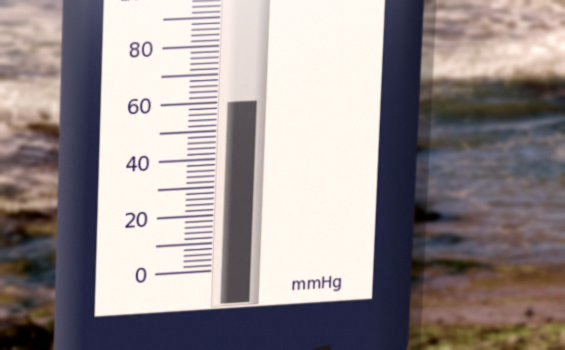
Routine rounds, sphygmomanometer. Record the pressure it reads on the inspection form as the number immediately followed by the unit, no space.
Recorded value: 60mmHg
